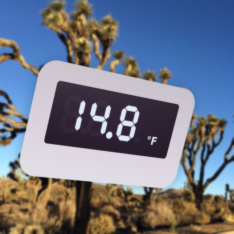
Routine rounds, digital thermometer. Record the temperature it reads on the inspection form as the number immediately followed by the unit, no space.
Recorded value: 14.8°F
